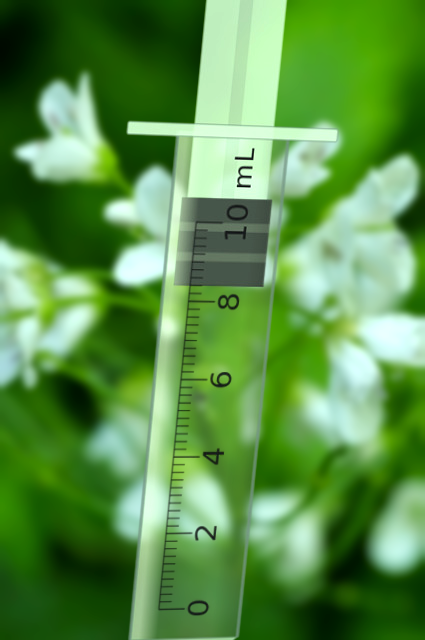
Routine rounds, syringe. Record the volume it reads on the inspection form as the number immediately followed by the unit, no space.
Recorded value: 8.4mL
